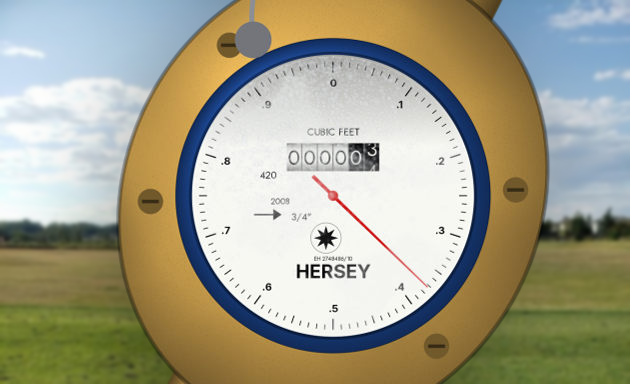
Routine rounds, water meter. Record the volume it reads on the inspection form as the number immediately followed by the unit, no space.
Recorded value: 3.37ft³
